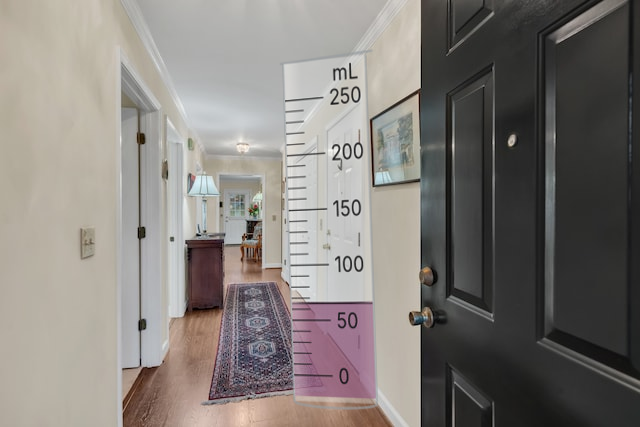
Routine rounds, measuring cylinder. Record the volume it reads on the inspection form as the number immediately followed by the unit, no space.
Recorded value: 65mL
